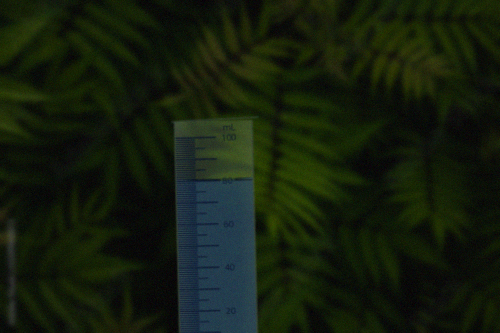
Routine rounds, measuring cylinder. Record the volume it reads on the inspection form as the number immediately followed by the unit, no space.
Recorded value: 80mL
